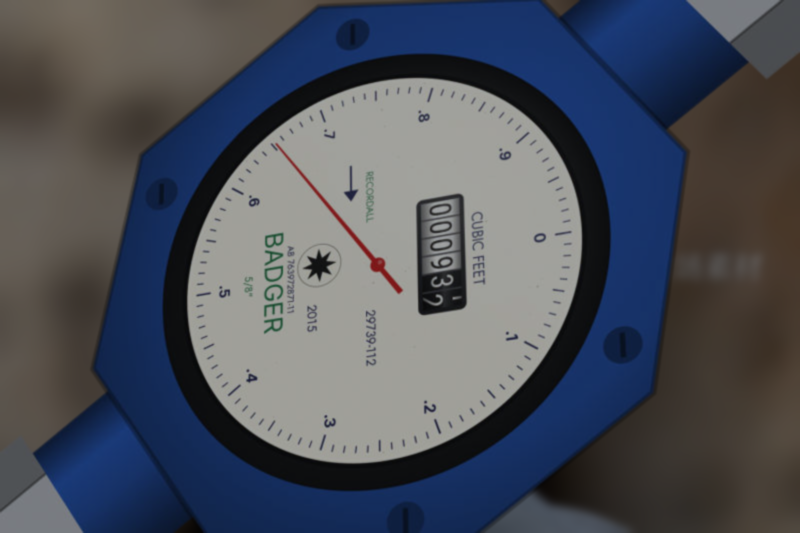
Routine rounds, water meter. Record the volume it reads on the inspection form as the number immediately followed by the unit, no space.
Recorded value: 931.65ft³
